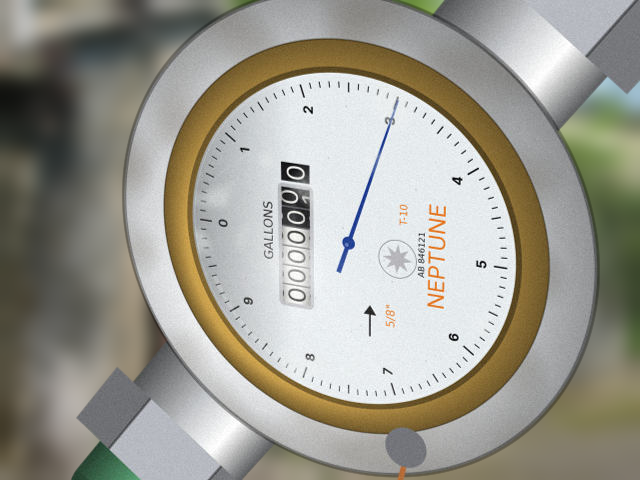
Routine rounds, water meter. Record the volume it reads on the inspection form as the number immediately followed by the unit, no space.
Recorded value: 3.0gal
